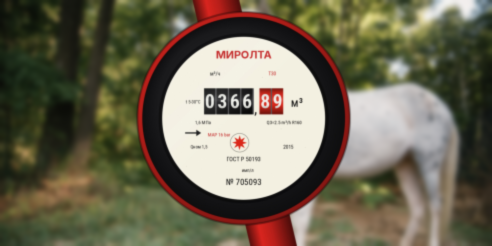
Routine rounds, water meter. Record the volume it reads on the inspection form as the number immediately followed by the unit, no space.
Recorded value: 366.89m³
